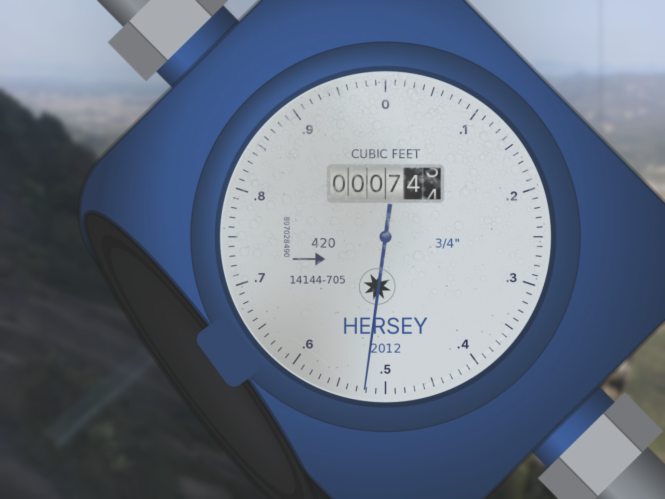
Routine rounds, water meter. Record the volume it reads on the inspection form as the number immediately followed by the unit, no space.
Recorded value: 743.52ft³
